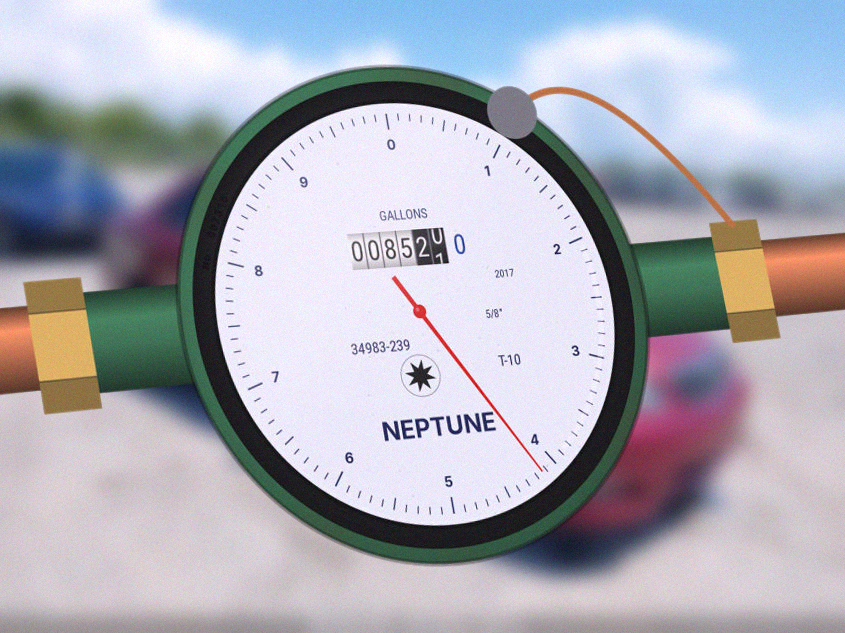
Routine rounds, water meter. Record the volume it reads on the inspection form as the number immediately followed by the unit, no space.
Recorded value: 85204.1gal
